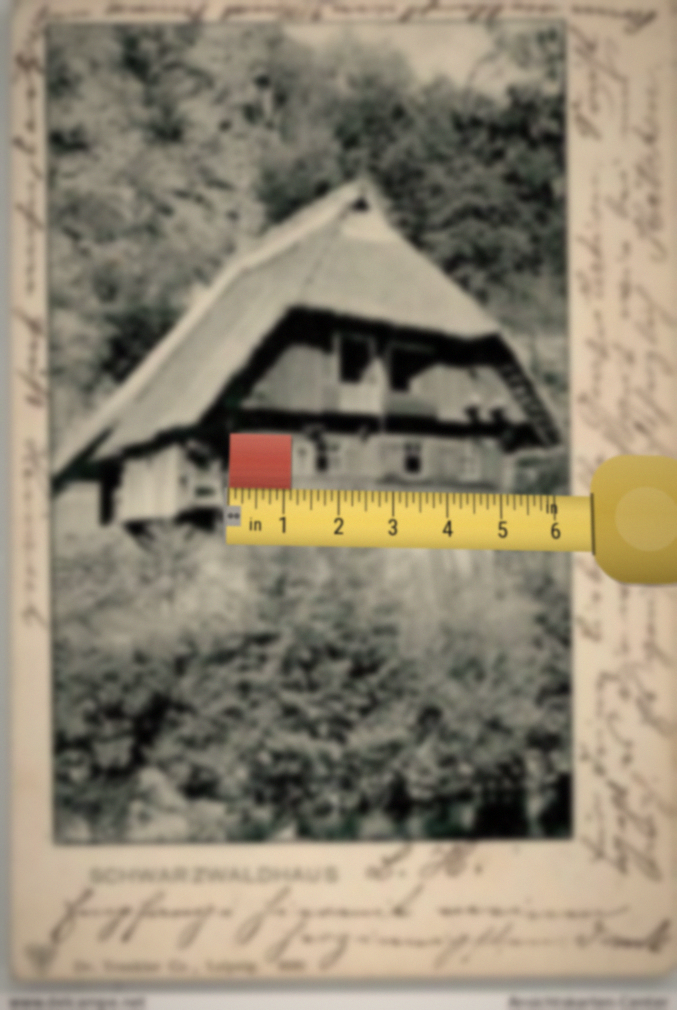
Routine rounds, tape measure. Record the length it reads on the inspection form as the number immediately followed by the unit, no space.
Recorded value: 1.125in
